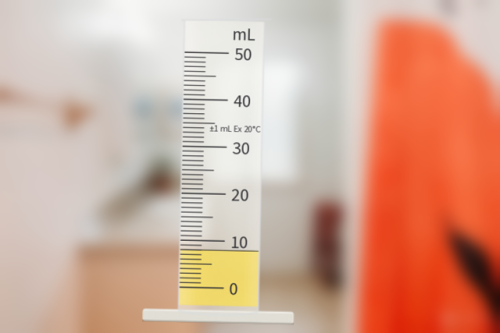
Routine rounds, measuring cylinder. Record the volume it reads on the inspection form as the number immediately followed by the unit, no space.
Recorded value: 8mL
